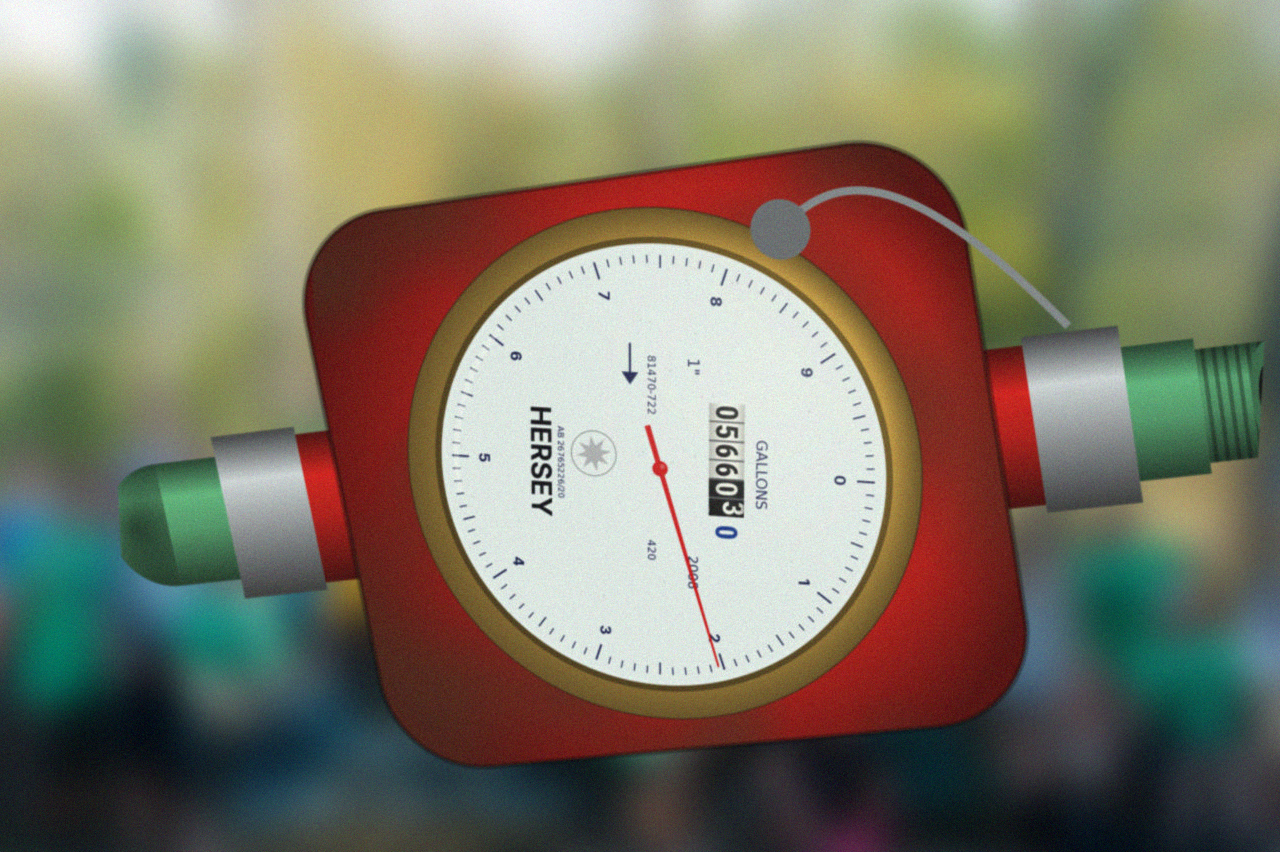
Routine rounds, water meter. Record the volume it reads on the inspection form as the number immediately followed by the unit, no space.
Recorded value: 566032.0gal
